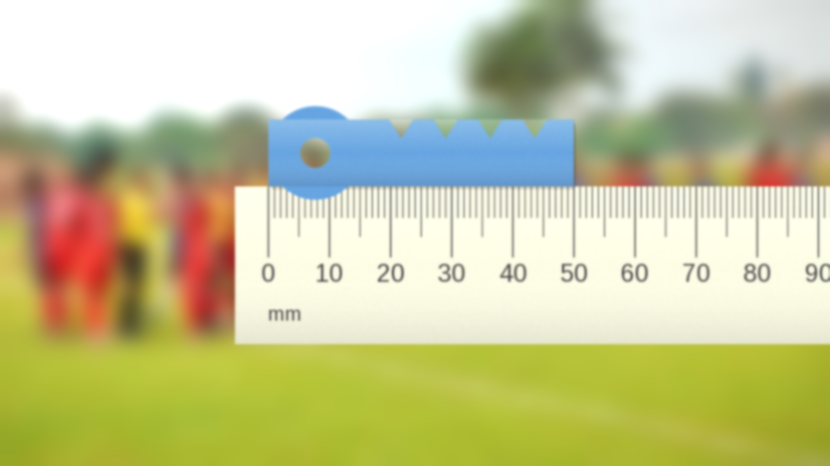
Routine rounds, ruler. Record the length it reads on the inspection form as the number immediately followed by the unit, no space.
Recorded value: 50mm
